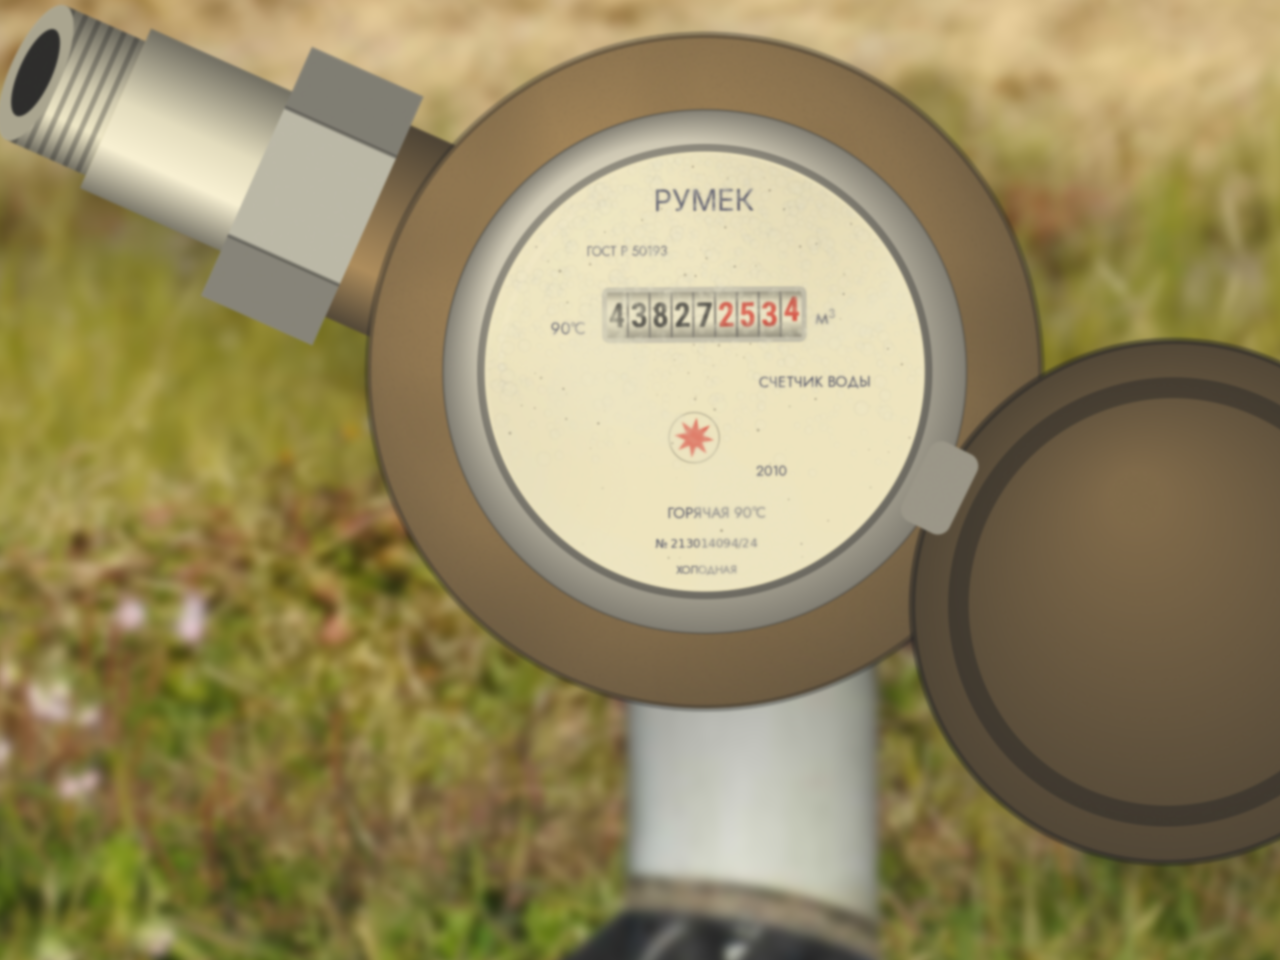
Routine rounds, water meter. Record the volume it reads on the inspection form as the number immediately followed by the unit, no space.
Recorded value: 43827.2534m³
